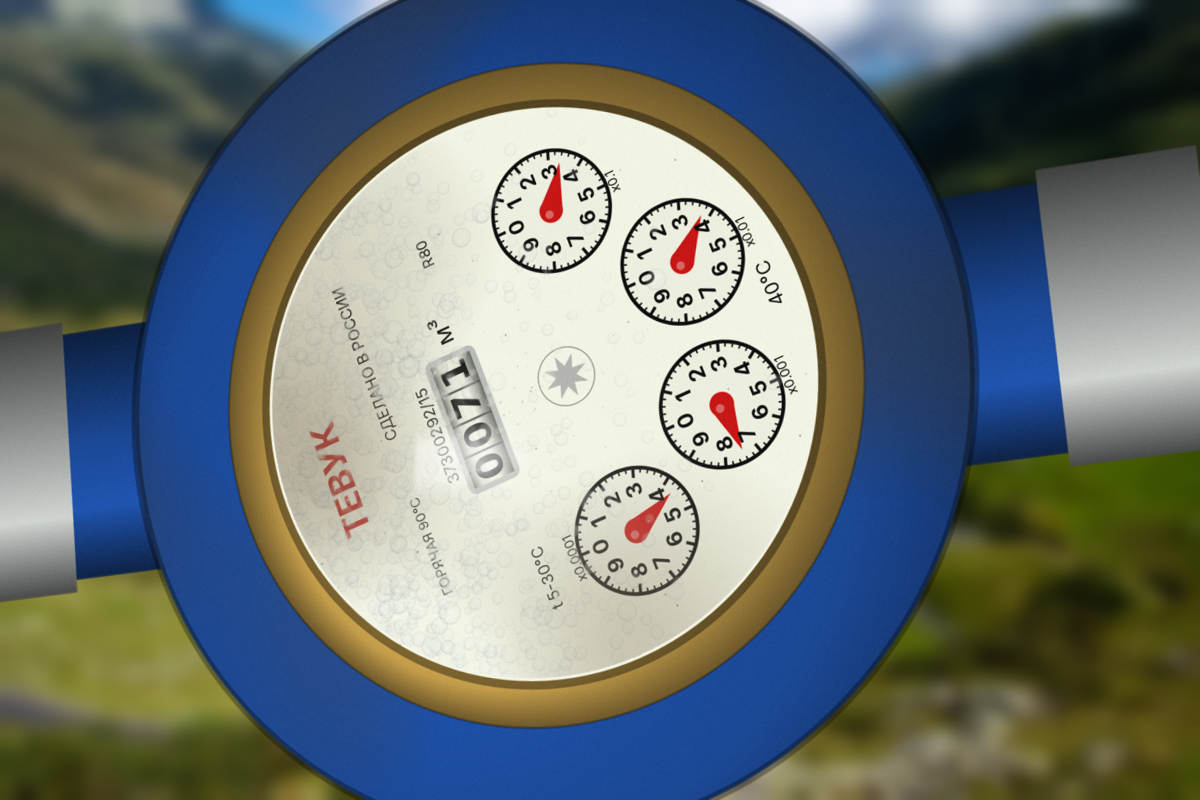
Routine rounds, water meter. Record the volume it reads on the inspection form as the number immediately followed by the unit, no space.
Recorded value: 71.3374m³
